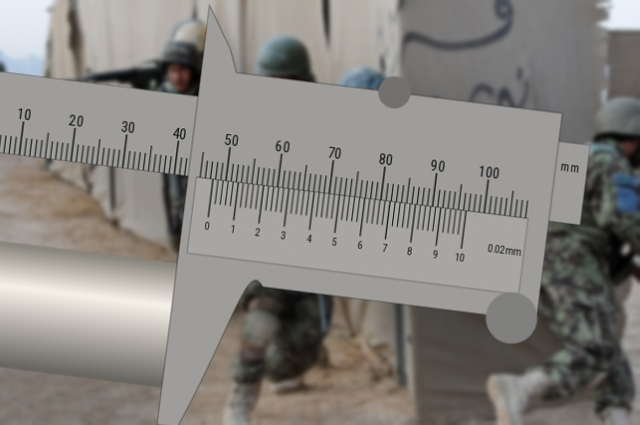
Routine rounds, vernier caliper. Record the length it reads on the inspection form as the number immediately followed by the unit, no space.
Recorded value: 47.5mm
